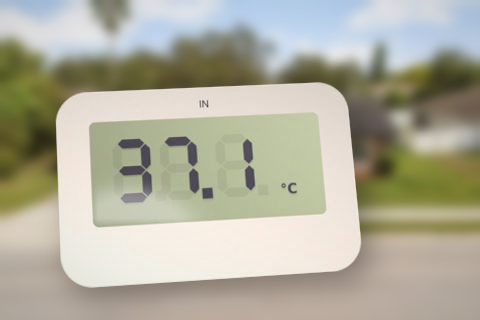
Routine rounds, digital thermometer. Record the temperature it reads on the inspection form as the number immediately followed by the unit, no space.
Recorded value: 37.1°C
